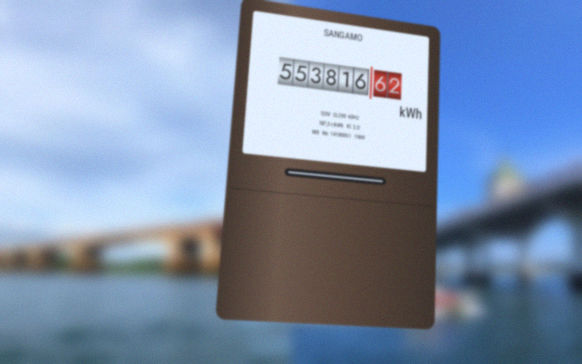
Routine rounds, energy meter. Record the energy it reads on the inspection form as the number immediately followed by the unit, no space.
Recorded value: 553816.62kWh
